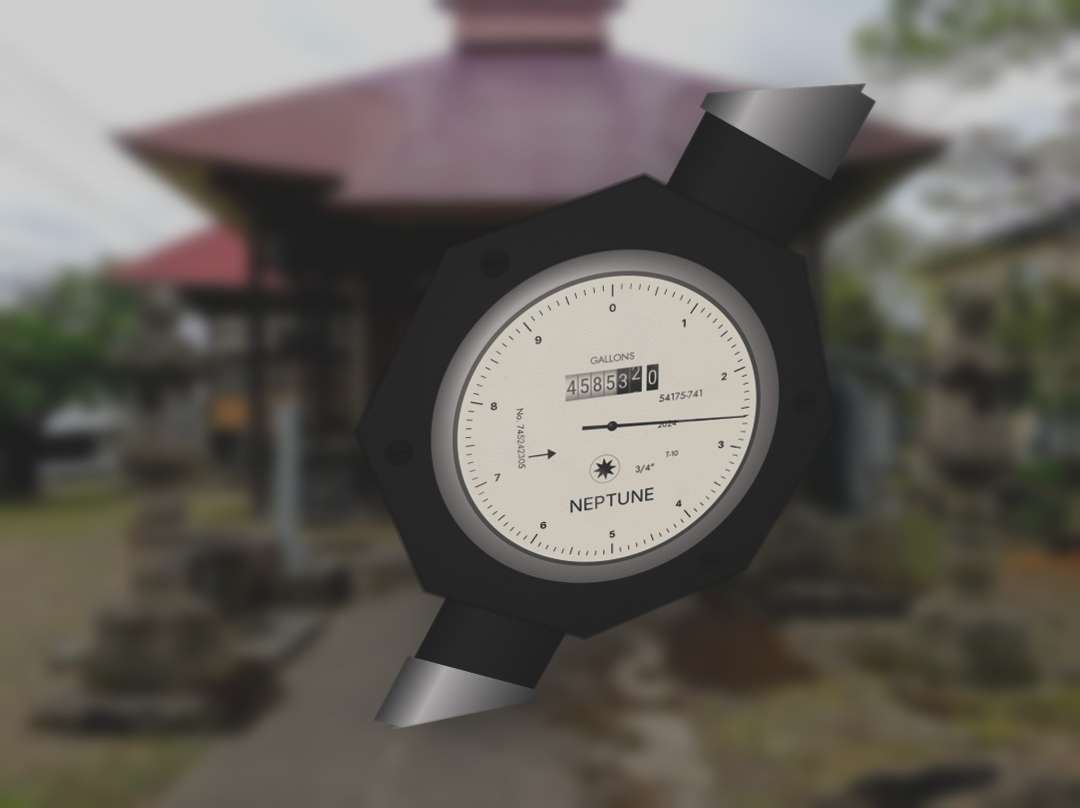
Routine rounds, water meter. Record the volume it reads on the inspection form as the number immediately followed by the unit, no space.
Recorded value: 4585322.6gal
